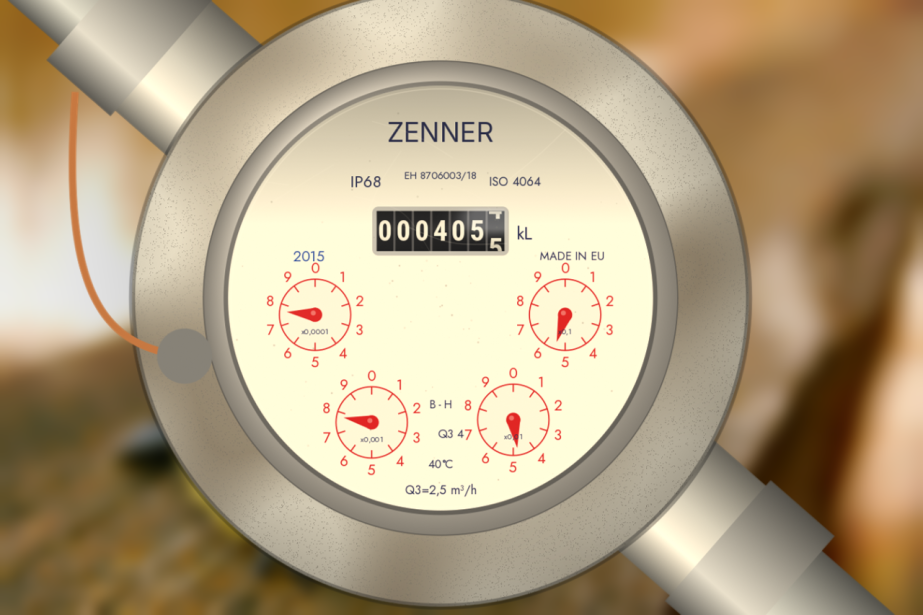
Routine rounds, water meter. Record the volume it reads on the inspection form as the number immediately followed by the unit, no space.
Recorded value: 4054.5477kL
